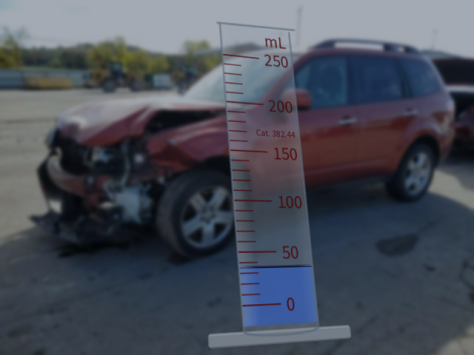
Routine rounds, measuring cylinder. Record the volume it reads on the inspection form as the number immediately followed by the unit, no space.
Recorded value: 35mL
